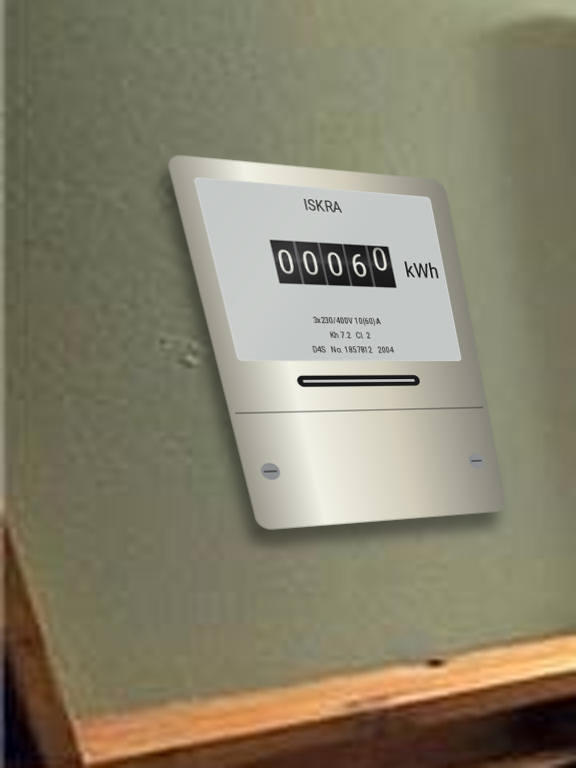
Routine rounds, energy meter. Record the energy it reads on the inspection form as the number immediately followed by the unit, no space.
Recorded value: 60kWh
